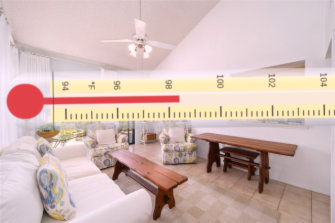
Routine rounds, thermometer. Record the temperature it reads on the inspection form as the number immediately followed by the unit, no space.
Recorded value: 98.4°F
